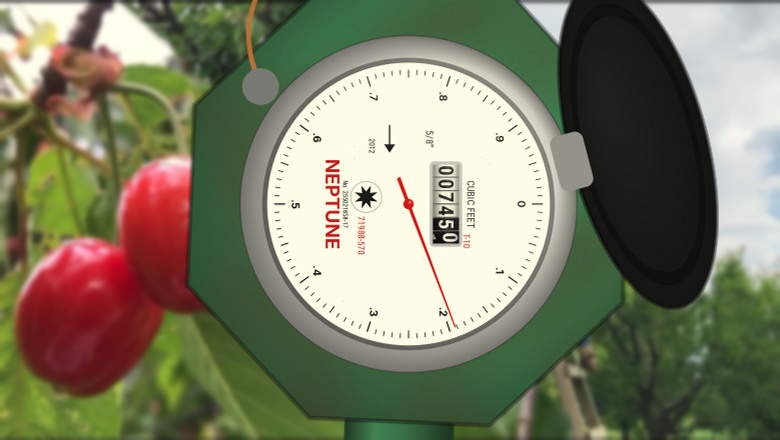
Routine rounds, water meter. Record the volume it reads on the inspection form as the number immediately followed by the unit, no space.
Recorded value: 7450.19ft³
